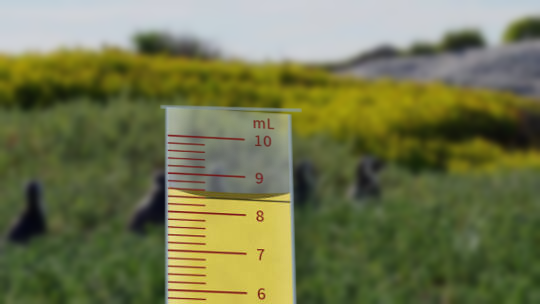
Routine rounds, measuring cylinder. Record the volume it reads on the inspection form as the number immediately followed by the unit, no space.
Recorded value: 8.4mL
